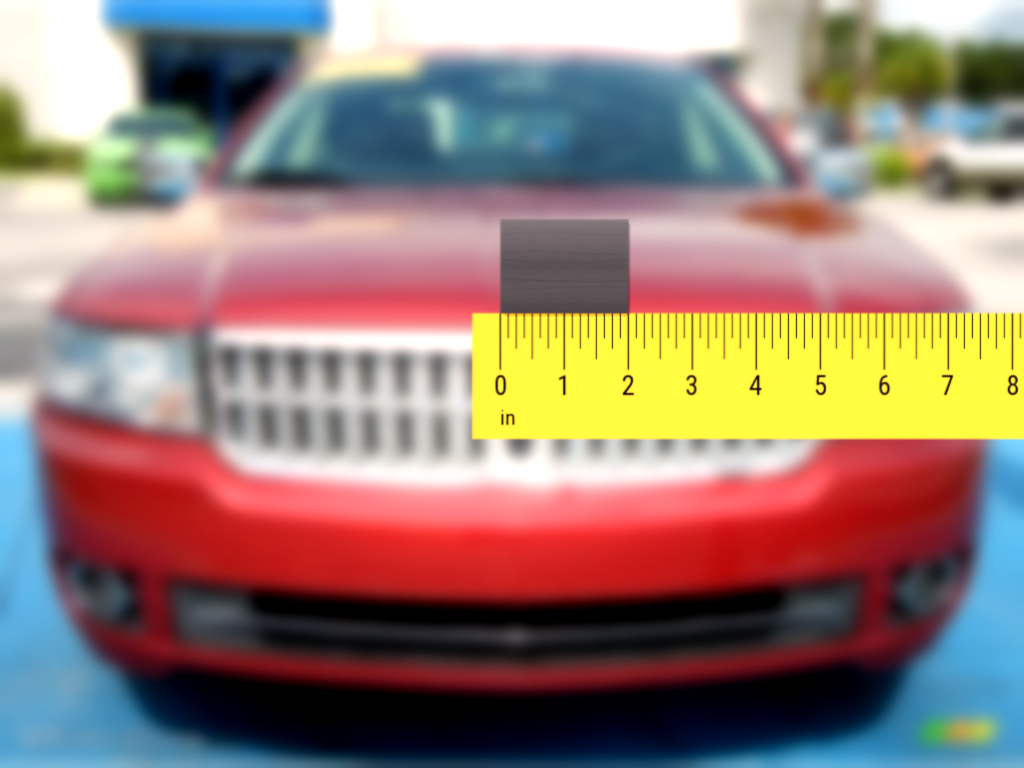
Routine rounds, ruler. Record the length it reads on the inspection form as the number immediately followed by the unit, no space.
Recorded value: 2in
